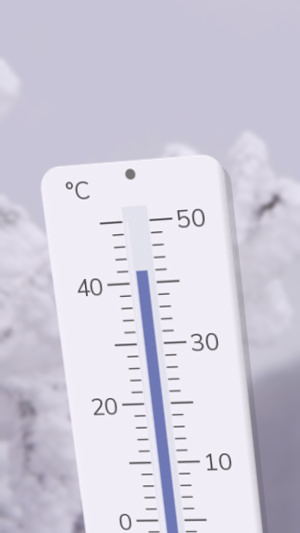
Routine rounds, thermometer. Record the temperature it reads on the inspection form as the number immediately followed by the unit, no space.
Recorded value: 42°C
